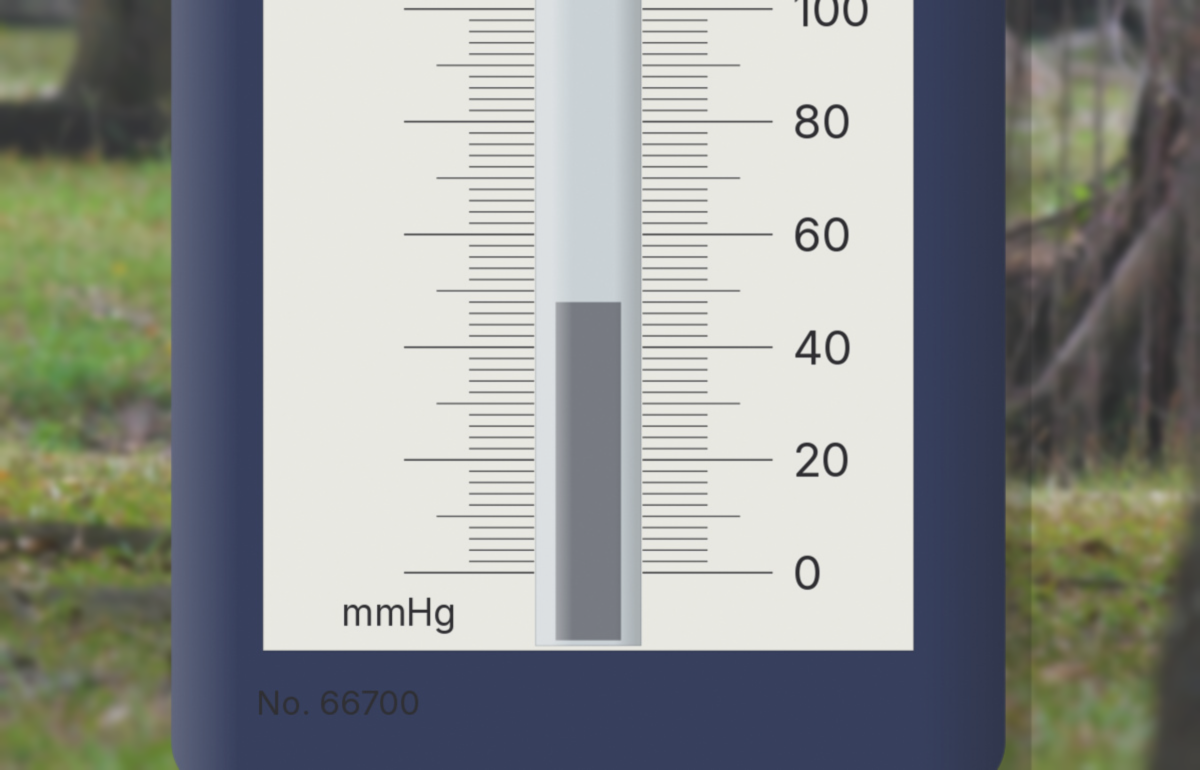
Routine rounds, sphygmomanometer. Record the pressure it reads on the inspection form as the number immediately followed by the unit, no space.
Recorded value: 48mmHg
